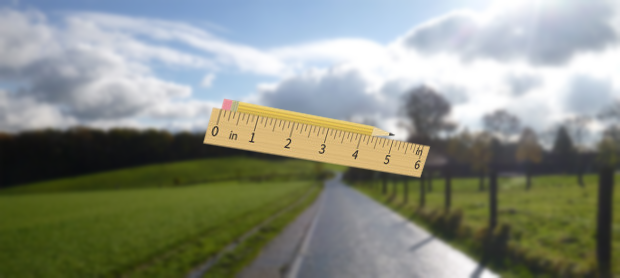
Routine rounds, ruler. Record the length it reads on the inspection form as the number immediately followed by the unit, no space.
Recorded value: 5in
